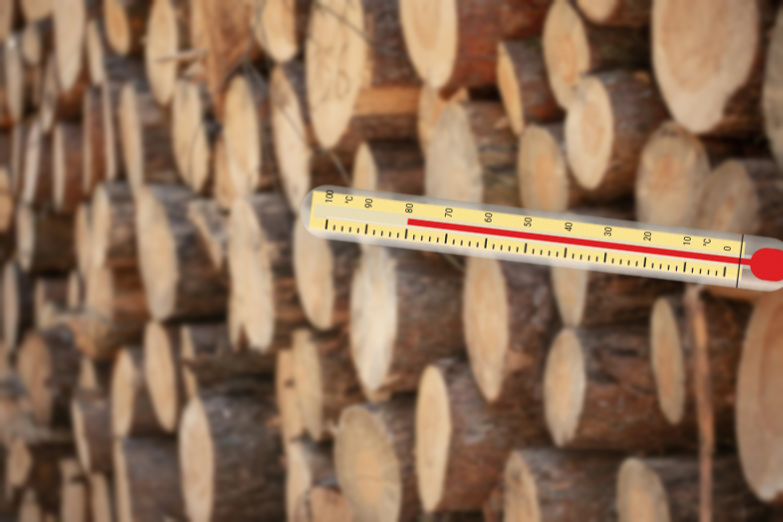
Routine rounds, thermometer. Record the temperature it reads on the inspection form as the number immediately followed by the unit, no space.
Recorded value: 80°C
